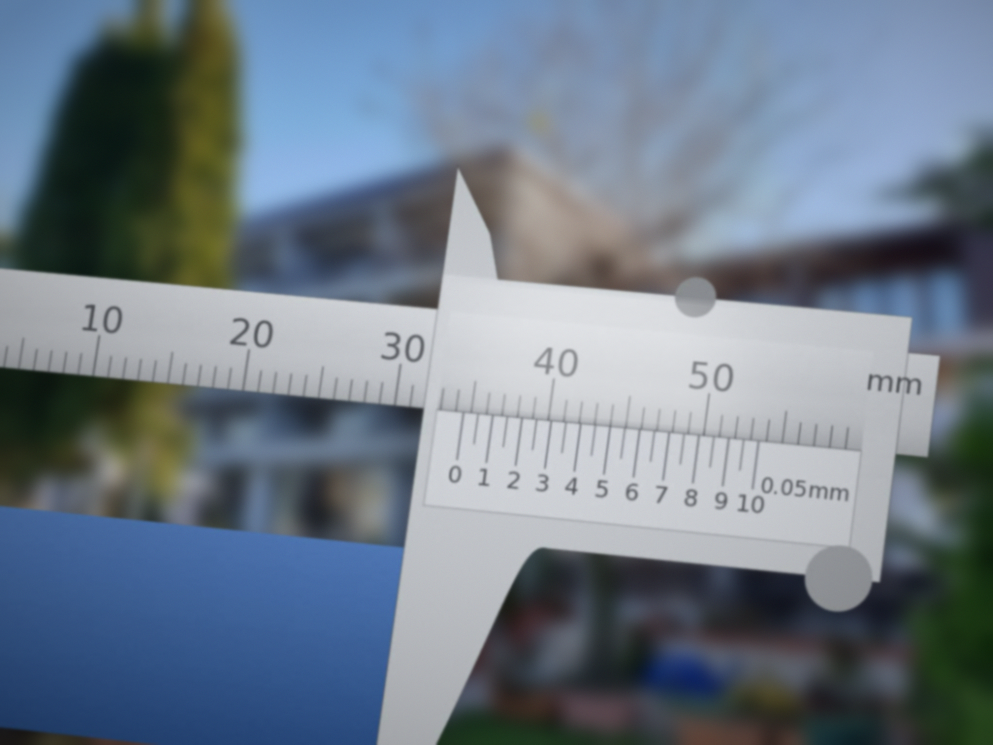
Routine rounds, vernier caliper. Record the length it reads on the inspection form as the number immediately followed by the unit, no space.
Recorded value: 34.5mm
